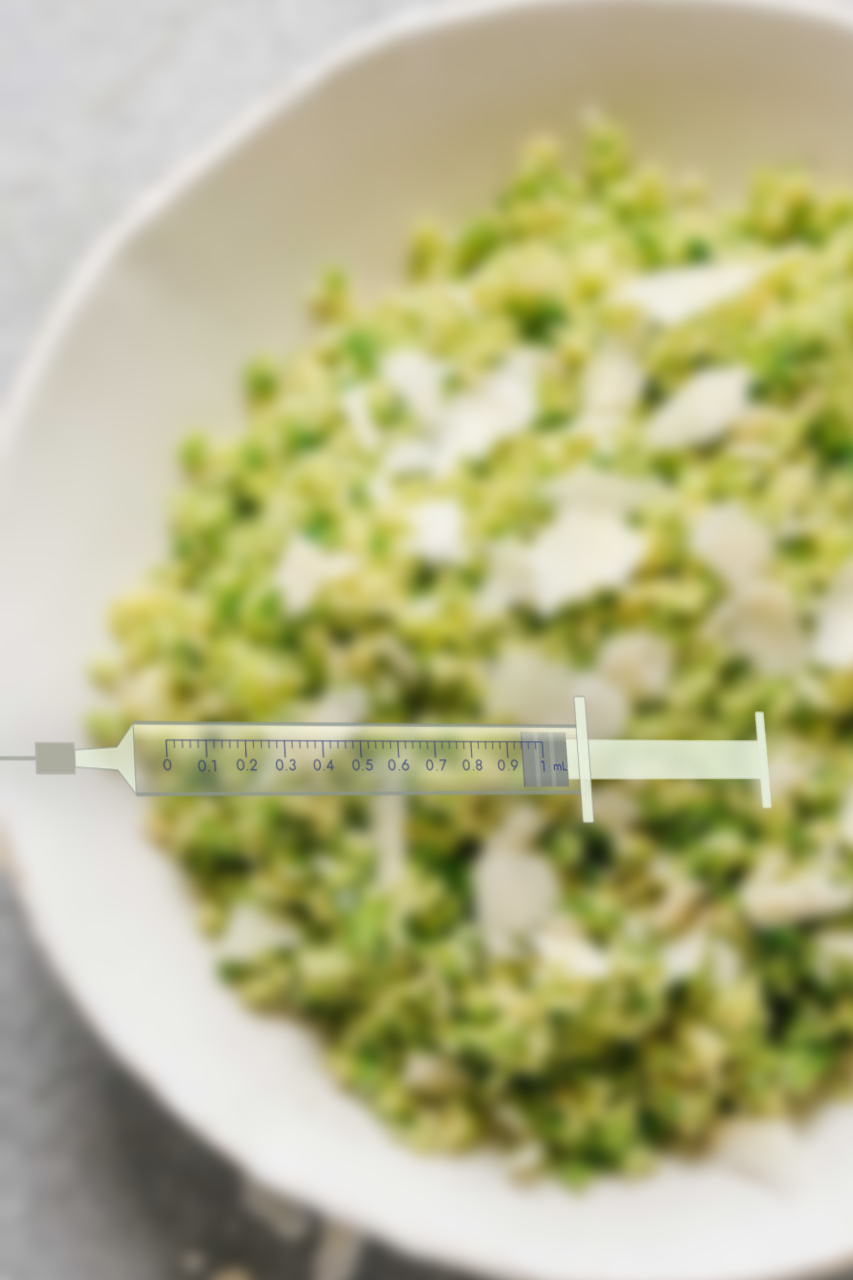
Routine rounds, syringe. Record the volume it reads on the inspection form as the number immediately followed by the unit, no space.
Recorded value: 0.94mL
